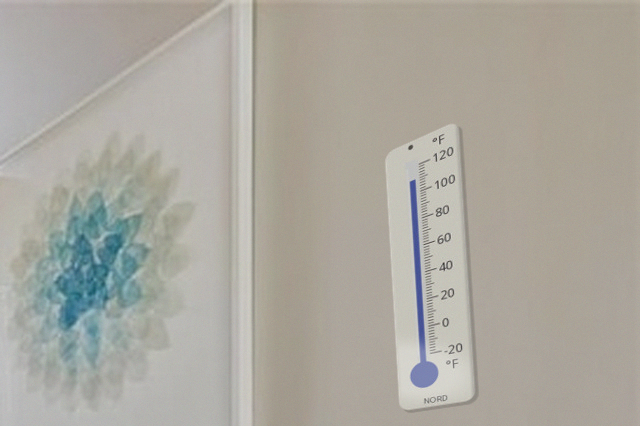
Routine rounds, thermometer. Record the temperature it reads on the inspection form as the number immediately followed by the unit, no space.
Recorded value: 110°F
